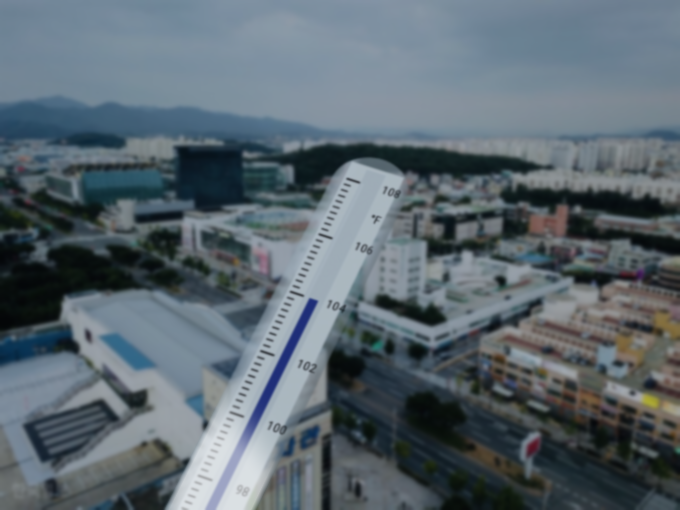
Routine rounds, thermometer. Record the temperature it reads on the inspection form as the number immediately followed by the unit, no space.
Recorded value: 104°F
